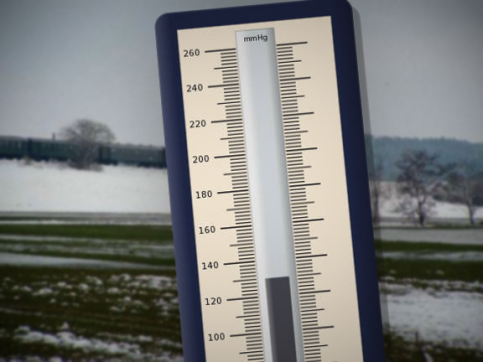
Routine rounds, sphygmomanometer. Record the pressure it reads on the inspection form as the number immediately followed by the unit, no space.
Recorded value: 130mmHg
